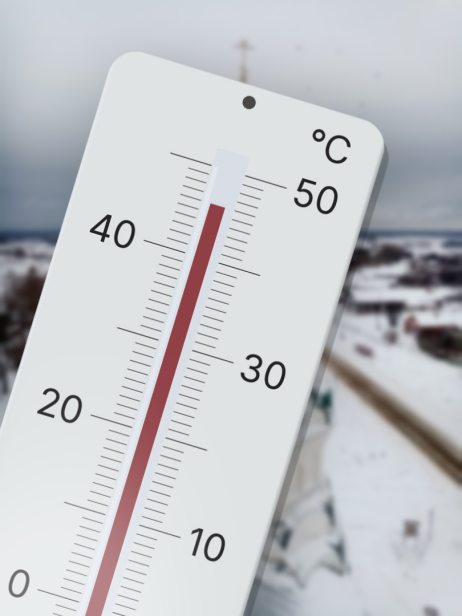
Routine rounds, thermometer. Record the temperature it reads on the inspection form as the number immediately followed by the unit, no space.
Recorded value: 46°C
